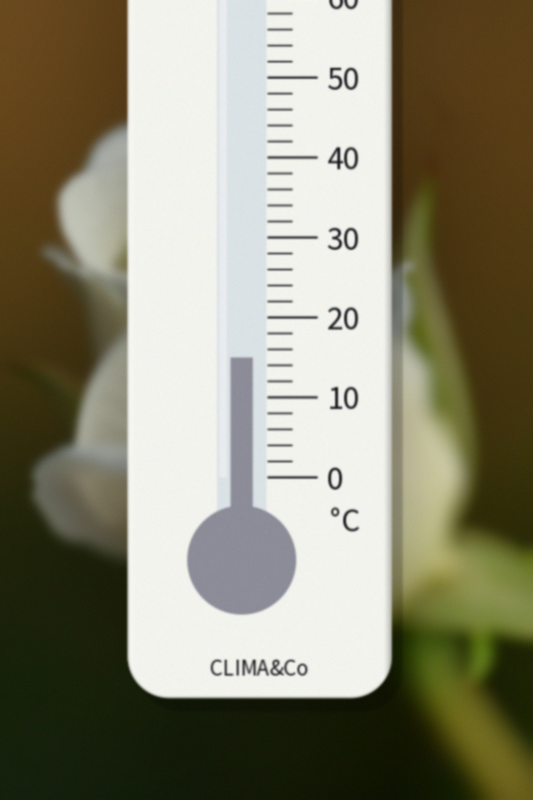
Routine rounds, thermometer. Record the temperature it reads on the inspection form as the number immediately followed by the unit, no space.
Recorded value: 15°C
